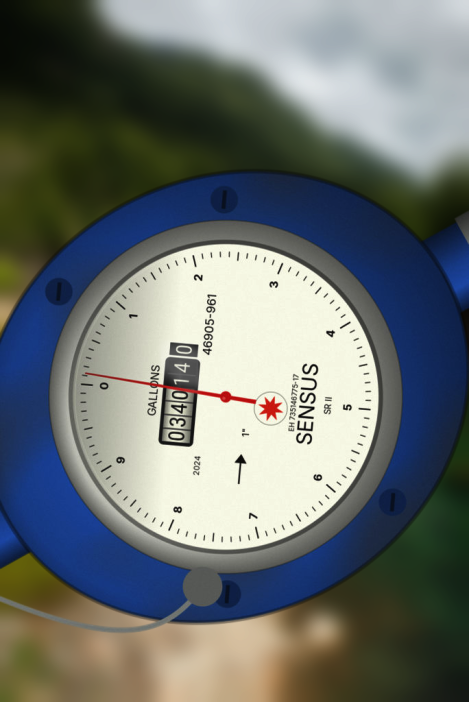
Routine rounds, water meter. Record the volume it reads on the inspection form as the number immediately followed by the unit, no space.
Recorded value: 340140.1gal
